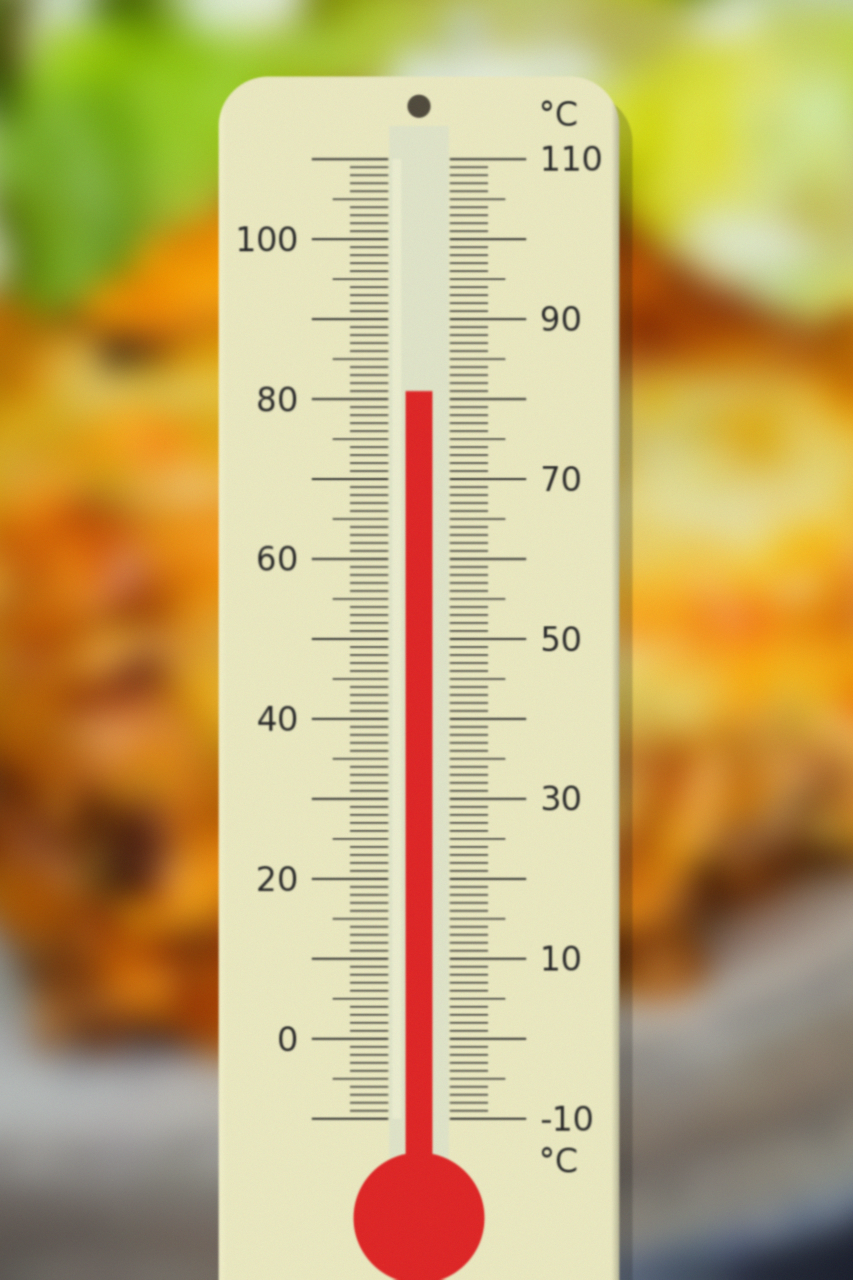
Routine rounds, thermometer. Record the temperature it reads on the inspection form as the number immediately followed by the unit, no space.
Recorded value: 81°C
